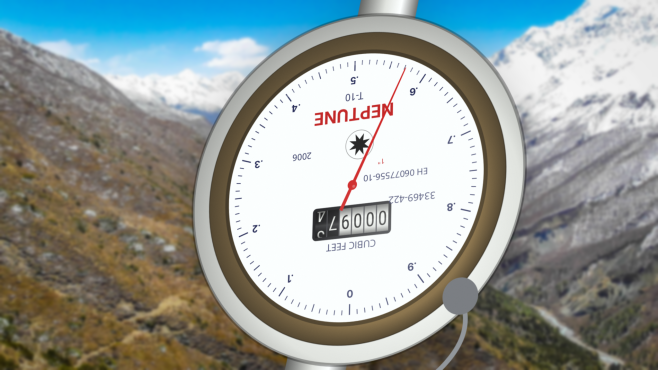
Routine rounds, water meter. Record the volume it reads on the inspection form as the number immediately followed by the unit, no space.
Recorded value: 973.57ft³
